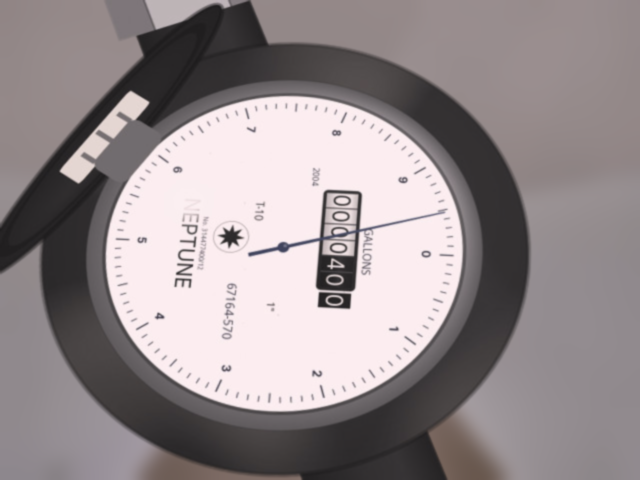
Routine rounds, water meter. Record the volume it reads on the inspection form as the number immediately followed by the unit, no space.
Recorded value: 399.5gal
